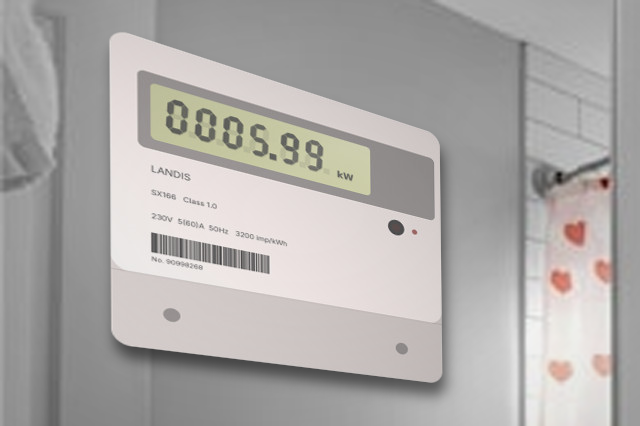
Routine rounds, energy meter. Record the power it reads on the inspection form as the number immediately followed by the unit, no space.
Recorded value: 5.99kW
